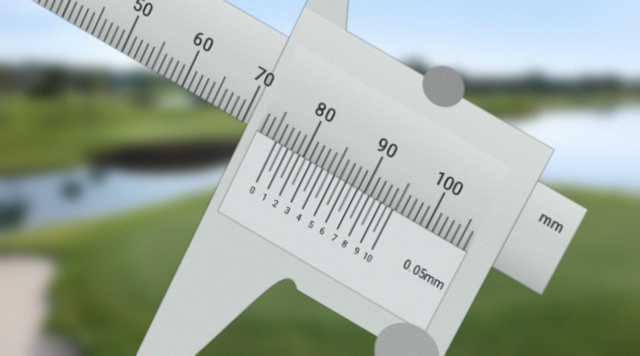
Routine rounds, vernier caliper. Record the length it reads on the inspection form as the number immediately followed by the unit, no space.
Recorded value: 75.6mm
